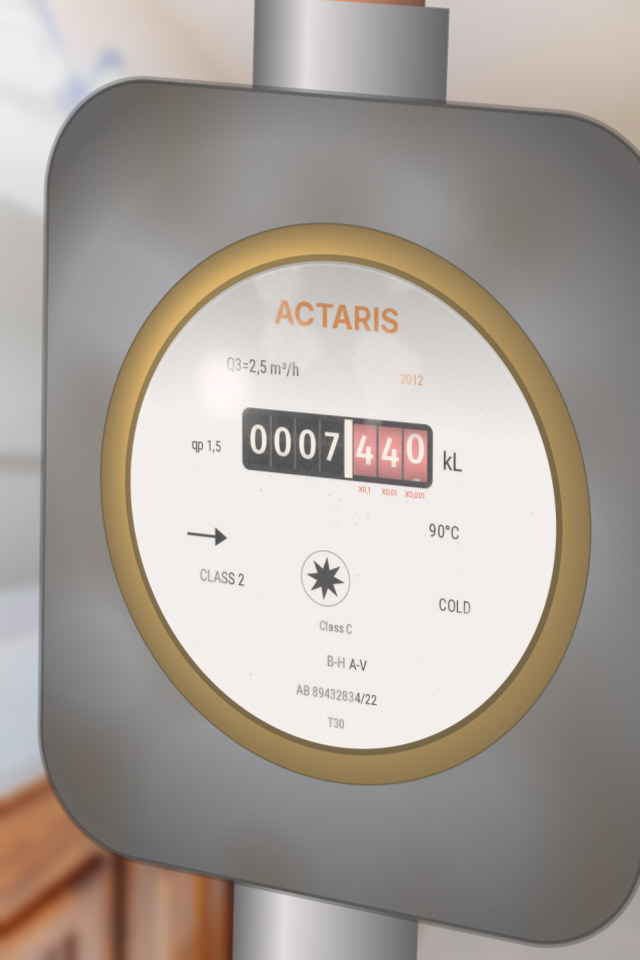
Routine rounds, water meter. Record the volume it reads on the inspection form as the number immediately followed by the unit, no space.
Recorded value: 7.440kL
